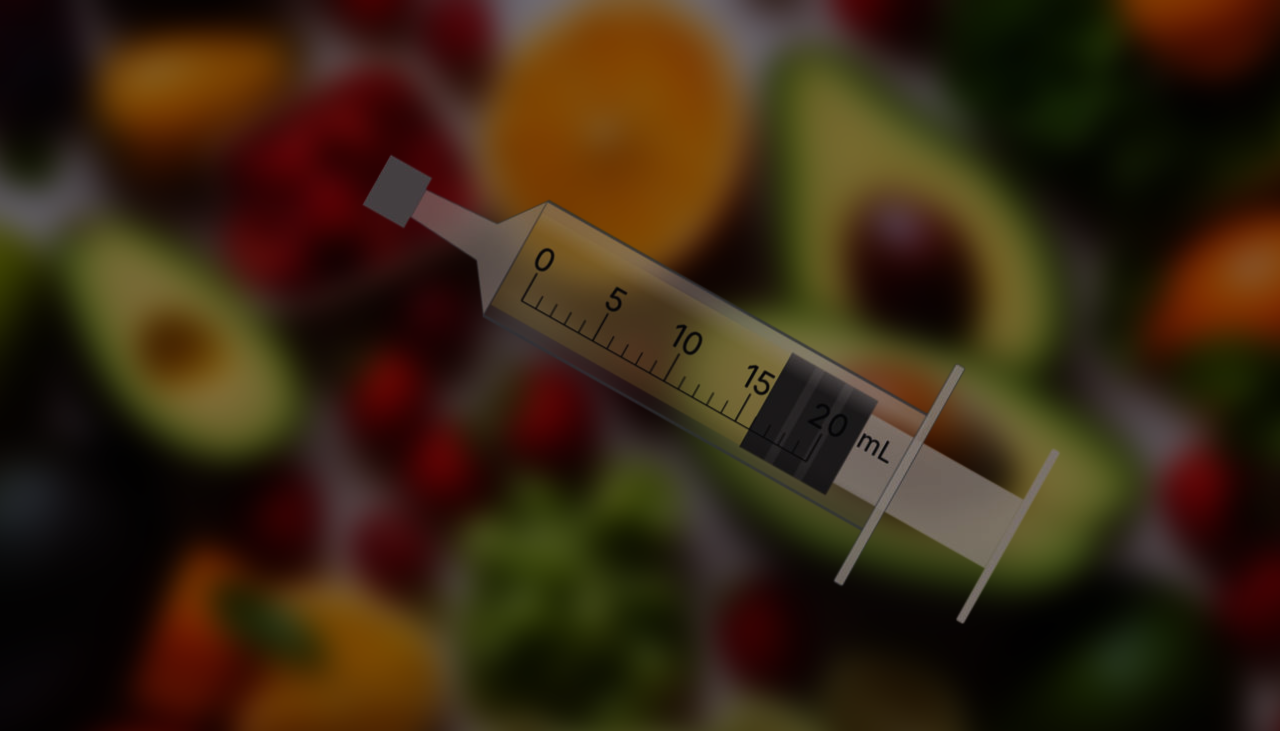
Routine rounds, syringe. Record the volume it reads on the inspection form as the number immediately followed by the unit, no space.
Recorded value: 16mL
